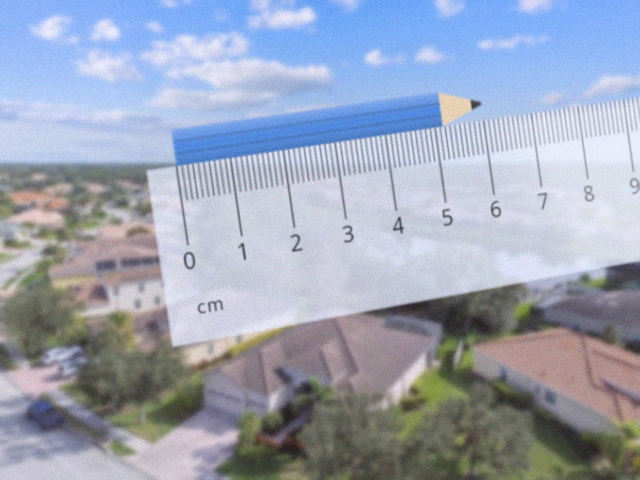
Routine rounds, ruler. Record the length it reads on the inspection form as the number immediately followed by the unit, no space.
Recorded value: 6cm
